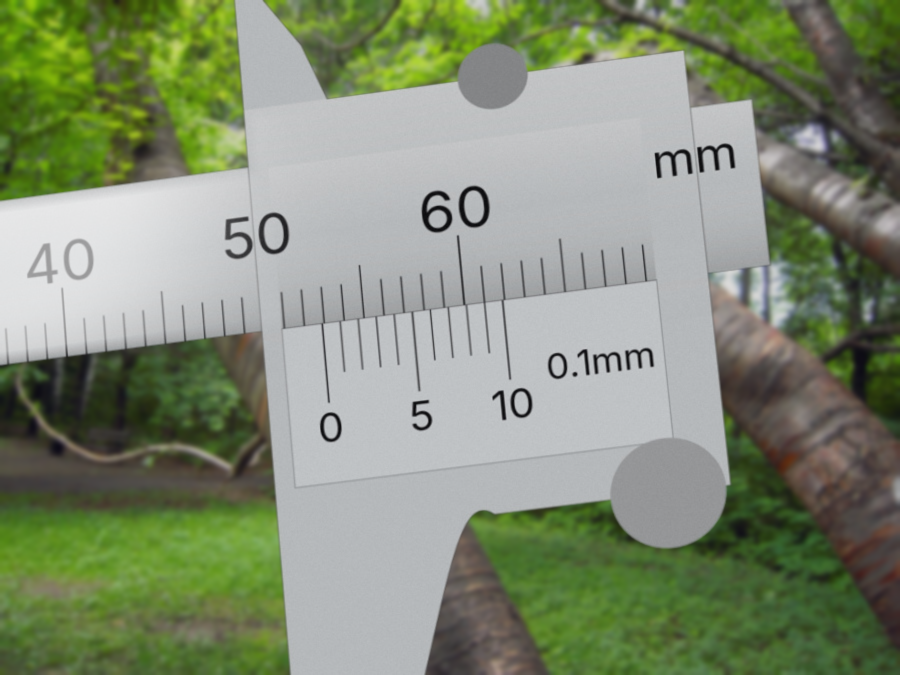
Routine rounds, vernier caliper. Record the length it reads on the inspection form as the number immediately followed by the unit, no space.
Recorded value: 52.9mm
